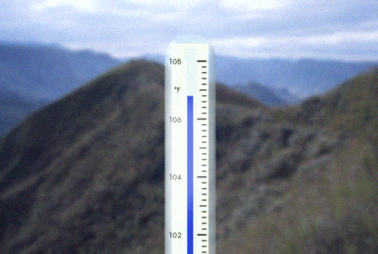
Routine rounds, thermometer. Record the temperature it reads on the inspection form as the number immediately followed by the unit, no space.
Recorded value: 106.8°F
